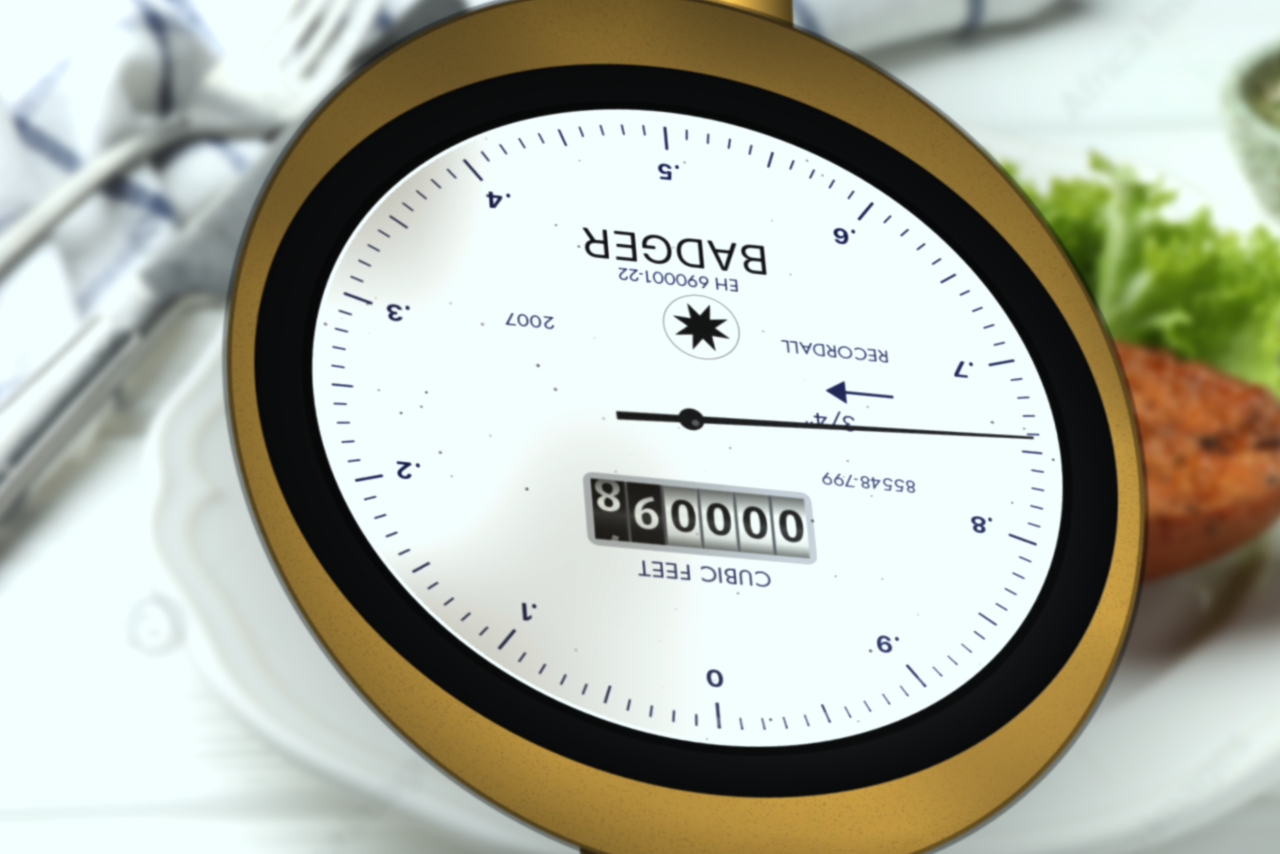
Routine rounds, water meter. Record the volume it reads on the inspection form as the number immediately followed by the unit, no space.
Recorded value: 97.74ft³
